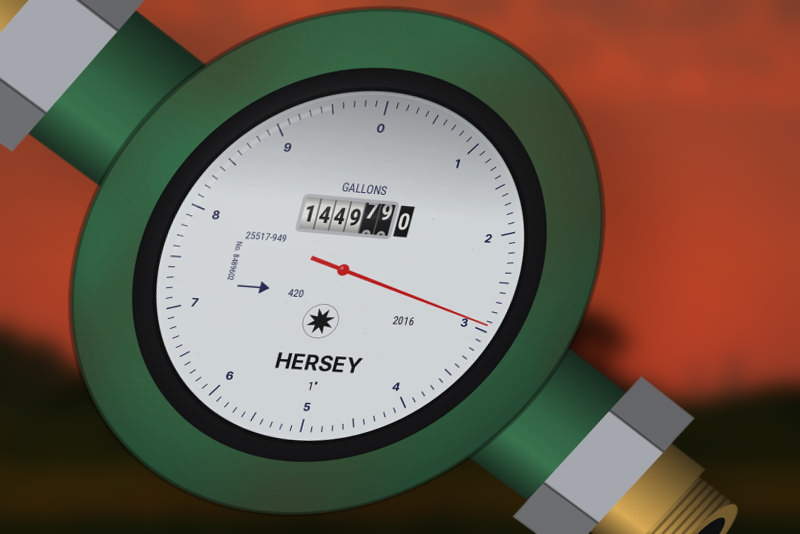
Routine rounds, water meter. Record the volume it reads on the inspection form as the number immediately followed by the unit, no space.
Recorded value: 1449792.9gal
